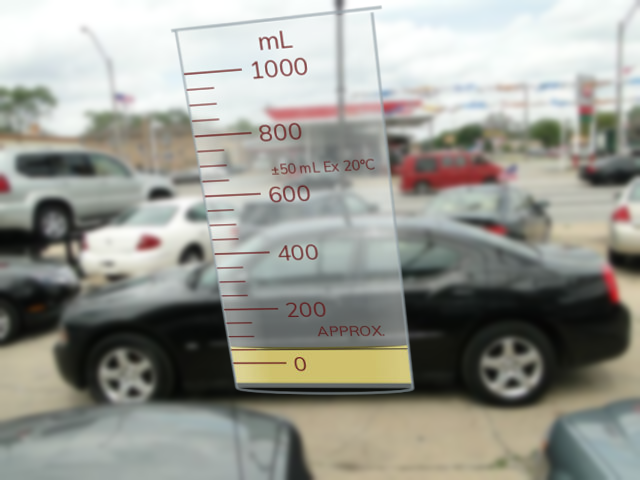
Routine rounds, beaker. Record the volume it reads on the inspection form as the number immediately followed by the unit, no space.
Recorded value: 50mL
